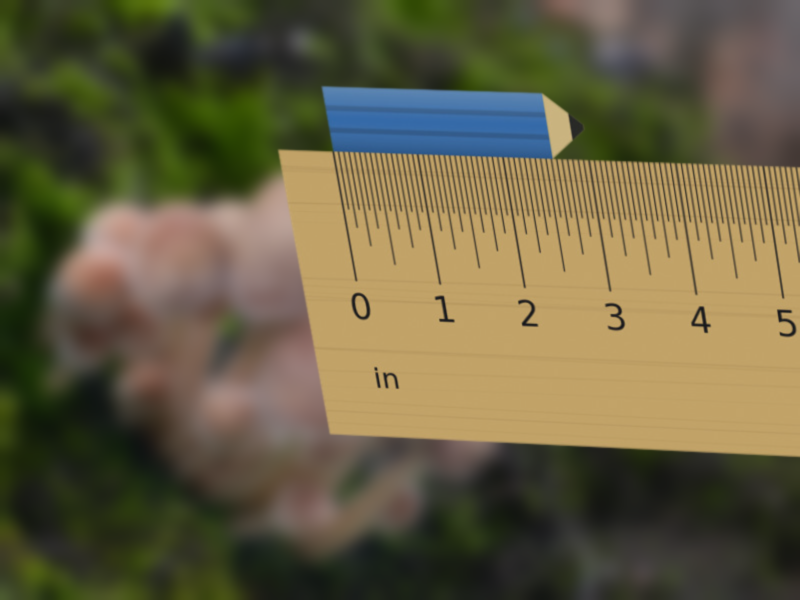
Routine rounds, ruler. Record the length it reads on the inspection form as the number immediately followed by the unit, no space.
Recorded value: 3in
